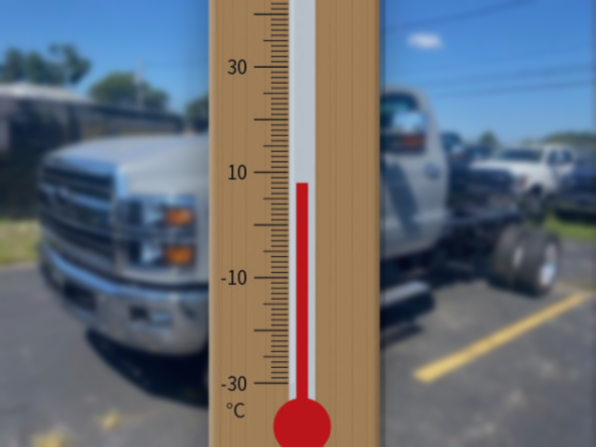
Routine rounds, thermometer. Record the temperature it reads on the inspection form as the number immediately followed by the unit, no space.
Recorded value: 8°C
